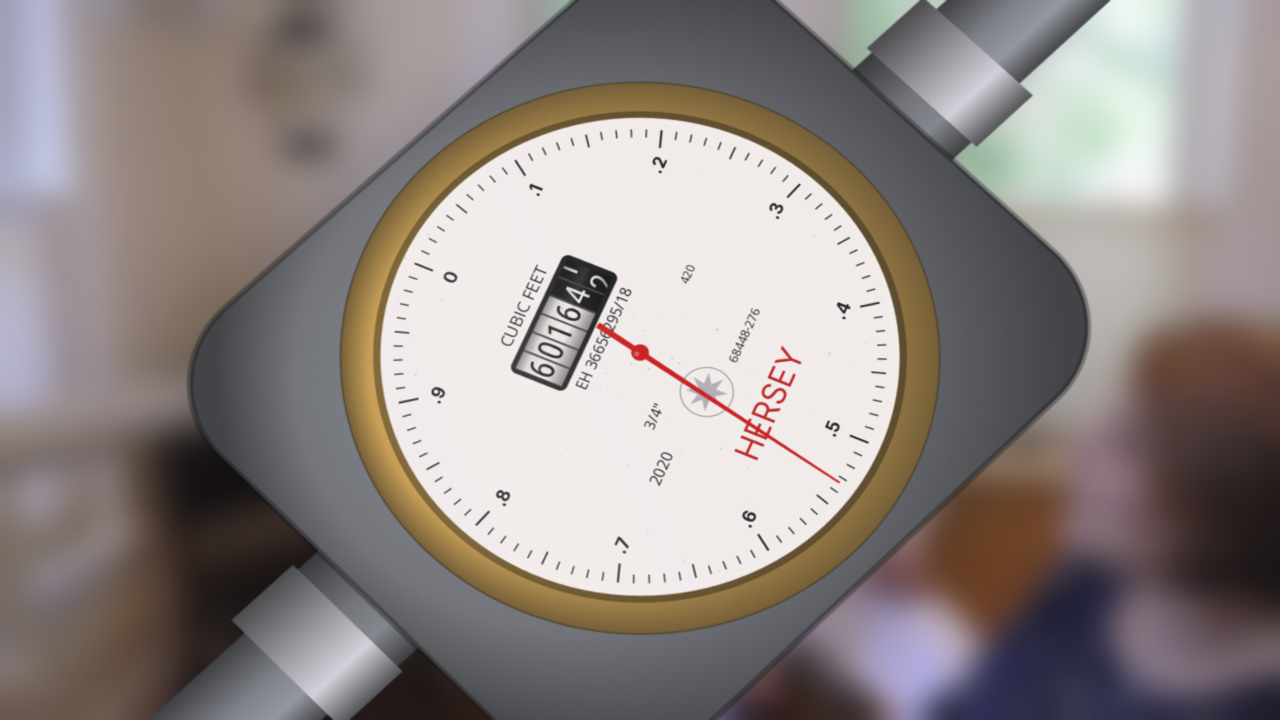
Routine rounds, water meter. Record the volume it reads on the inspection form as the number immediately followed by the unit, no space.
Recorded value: 601641.53ft³
